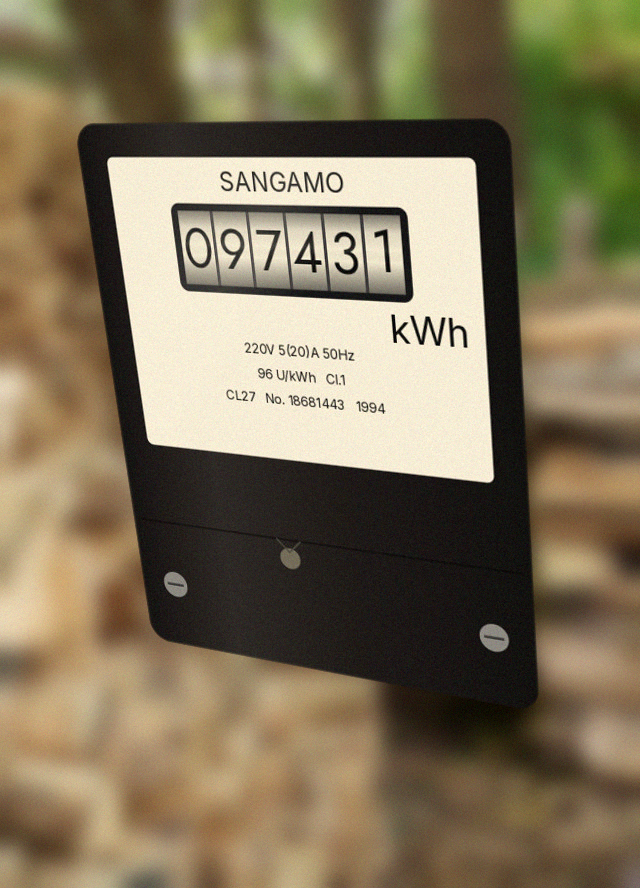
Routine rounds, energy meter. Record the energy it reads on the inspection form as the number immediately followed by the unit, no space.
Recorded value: 97431kWh
